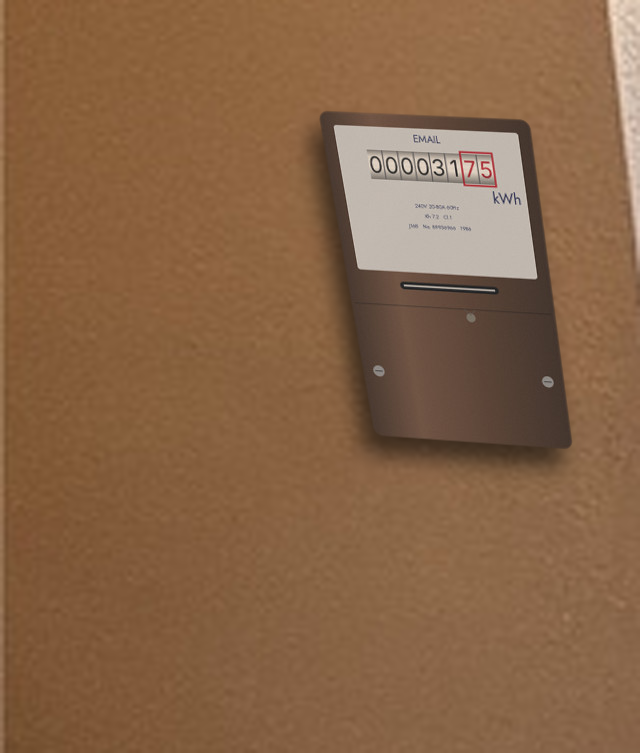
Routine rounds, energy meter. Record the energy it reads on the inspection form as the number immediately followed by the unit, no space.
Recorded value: 31.75kWh
